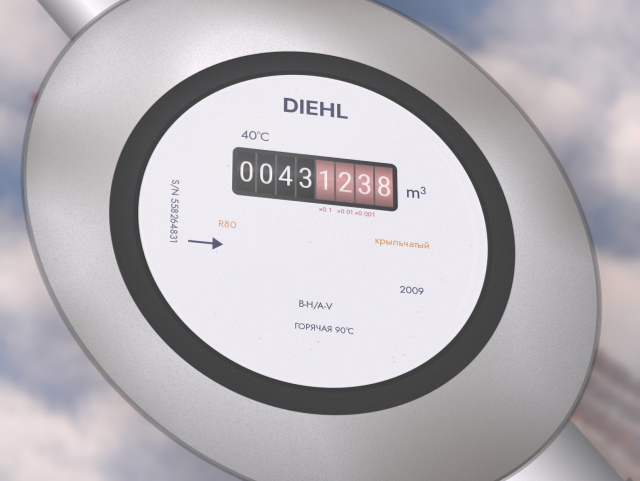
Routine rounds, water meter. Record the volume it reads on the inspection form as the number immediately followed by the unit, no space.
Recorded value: 43.1238m³
